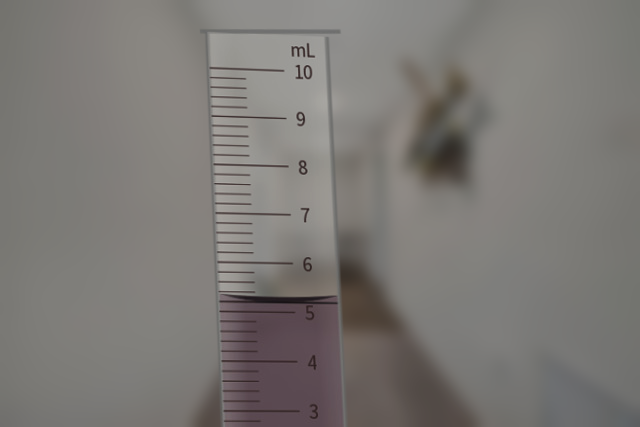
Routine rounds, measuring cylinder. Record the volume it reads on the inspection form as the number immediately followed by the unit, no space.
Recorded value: 5.2mL
